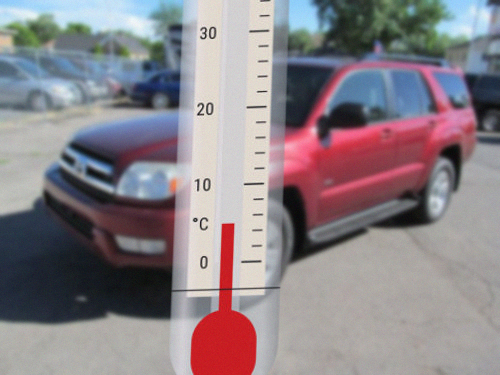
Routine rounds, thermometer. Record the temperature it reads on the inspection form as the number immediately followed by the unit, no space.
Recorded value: 5°C
